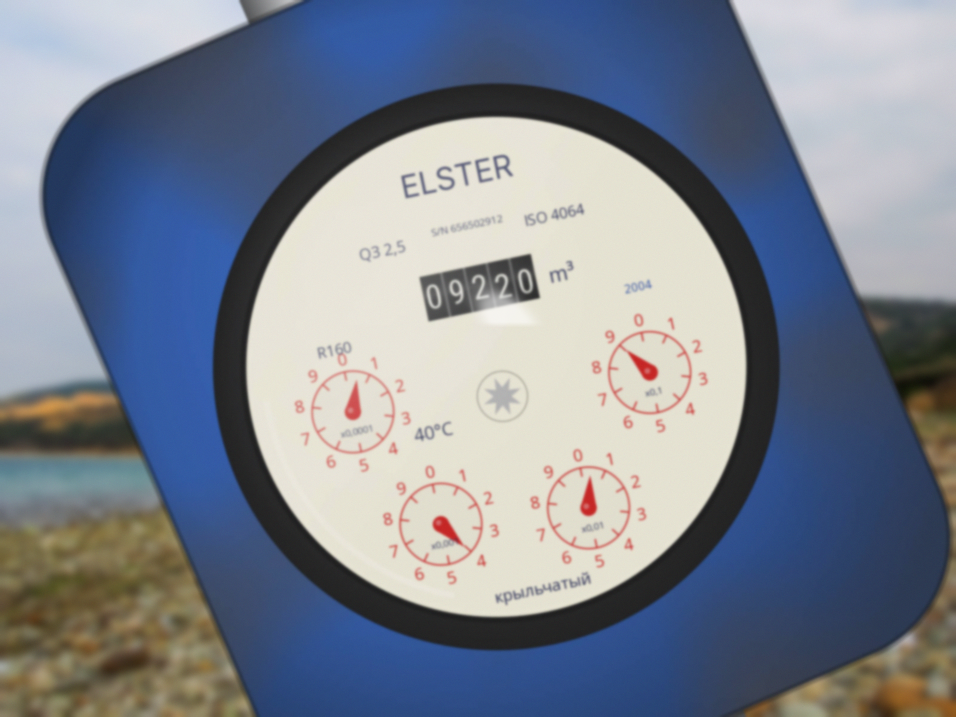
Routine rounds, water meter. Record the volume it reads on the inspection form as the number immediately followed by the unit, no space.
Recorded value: 9219.9040m³
